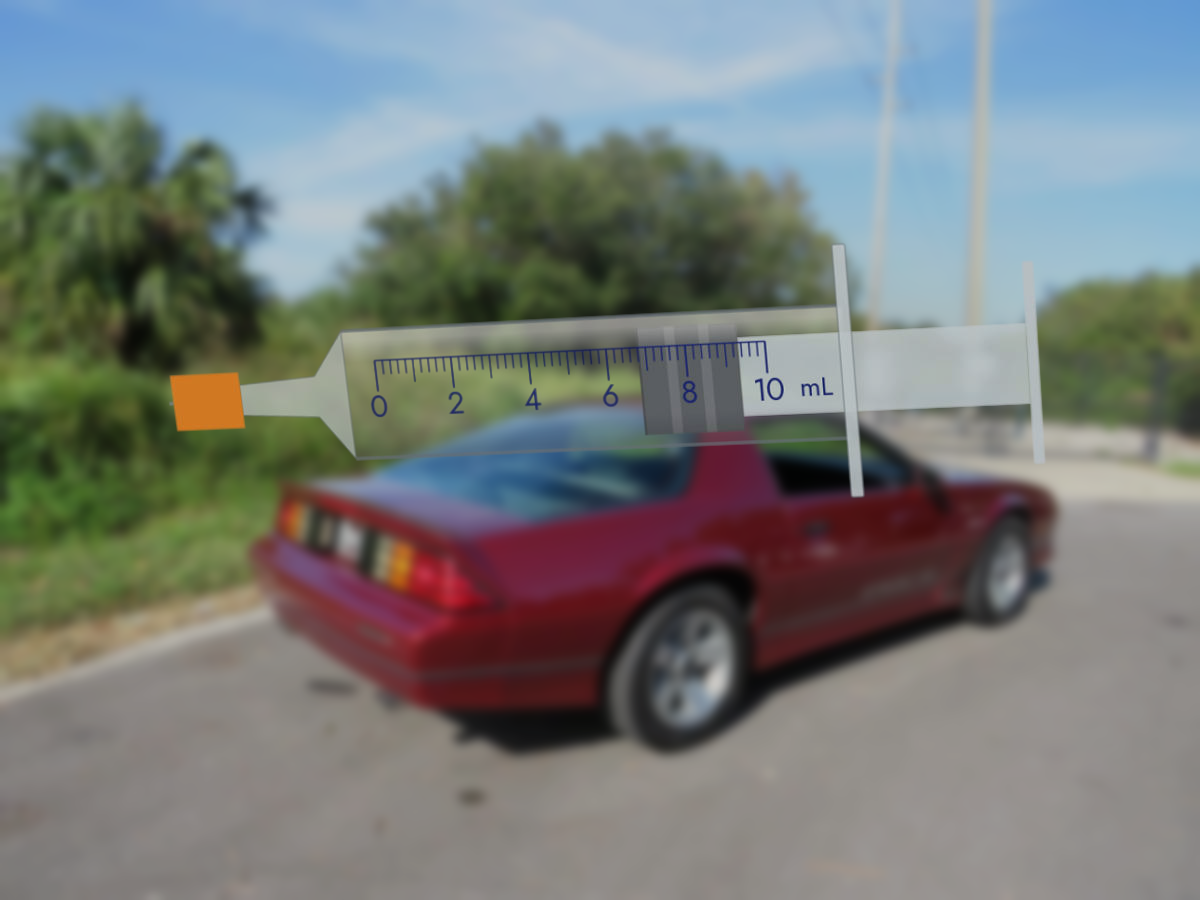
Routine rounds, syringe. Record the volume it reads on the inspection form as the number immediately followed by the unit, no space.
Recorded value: 6.8mL
